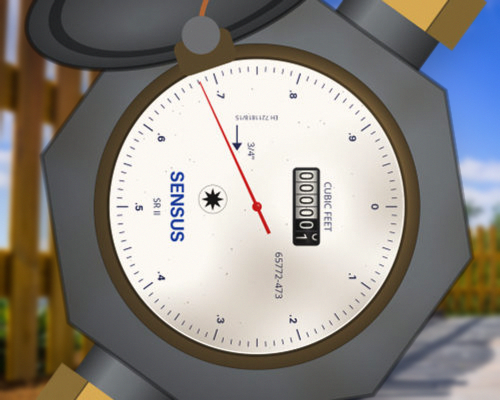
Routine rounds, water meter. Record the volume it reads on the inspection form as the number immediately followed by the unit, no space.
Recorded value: 0.68ft³
